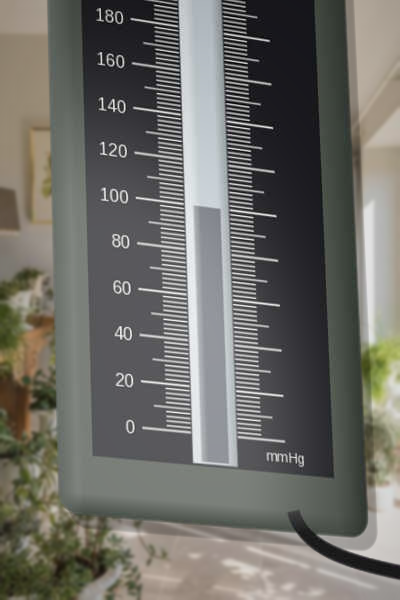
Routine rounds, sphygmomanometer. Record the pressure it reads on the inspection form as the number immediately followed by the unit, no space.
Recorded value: 100mmHg
